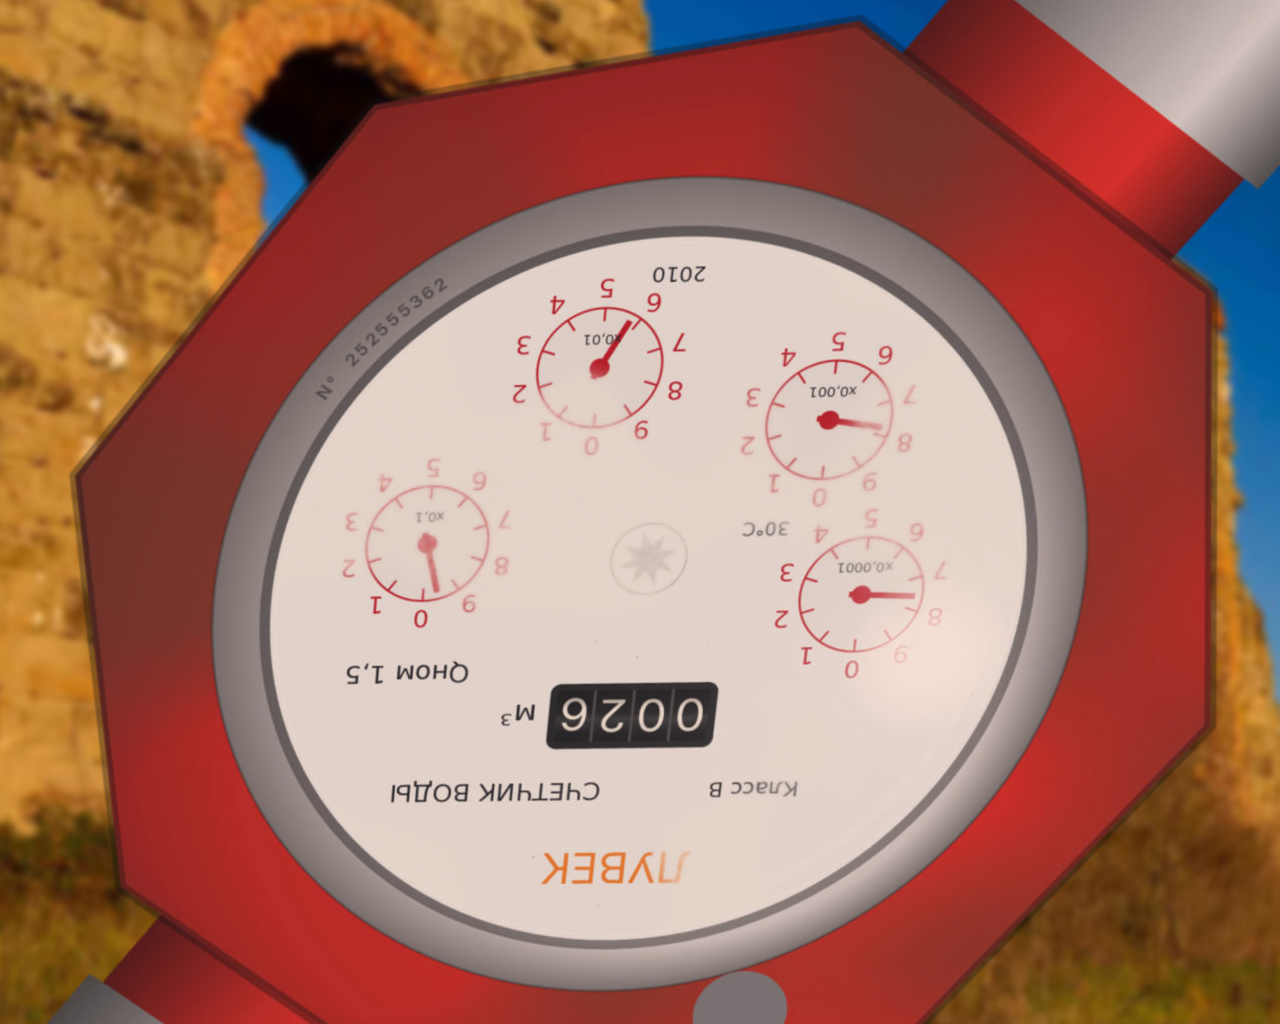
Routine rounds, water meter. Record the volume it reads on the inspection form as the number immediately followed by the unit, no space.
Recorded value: 25.9577m³
